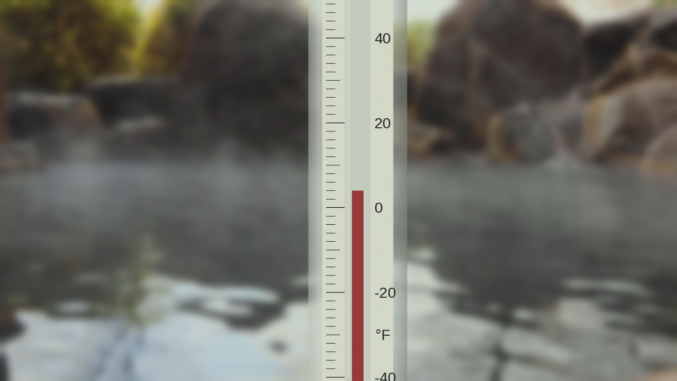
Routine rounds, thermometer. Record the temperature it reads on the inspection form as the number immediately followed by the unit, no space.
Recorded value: 4°F
